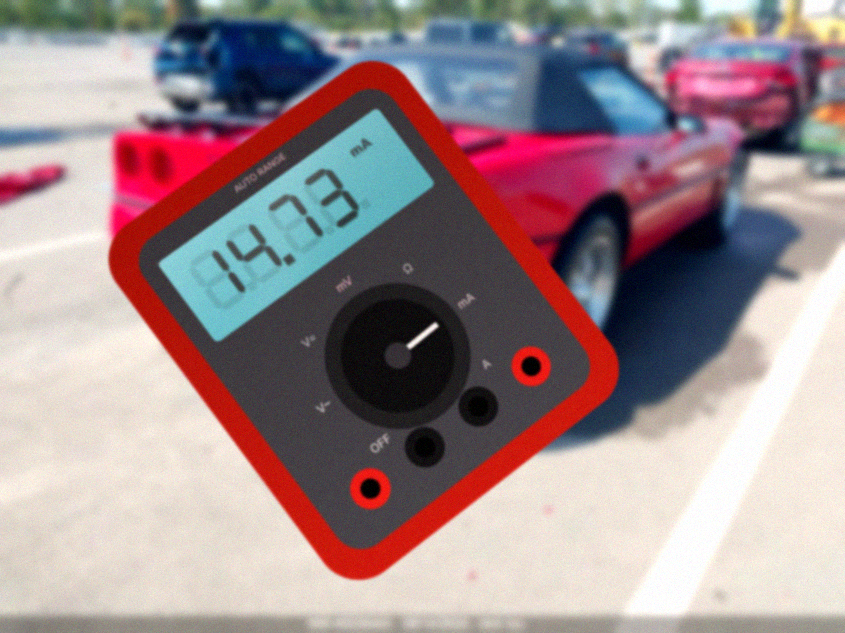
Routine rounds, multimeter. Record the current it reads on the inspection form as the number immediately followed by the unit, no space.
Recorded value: 14.73mA
